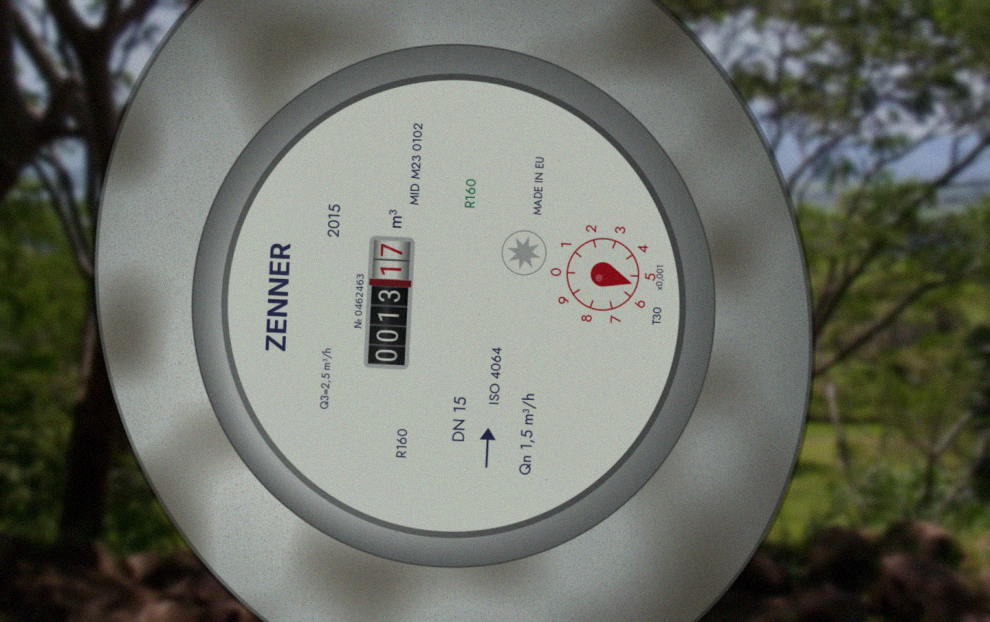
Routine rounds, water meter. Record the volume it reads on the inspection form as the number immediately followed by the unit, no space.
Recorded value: 13.175m³
